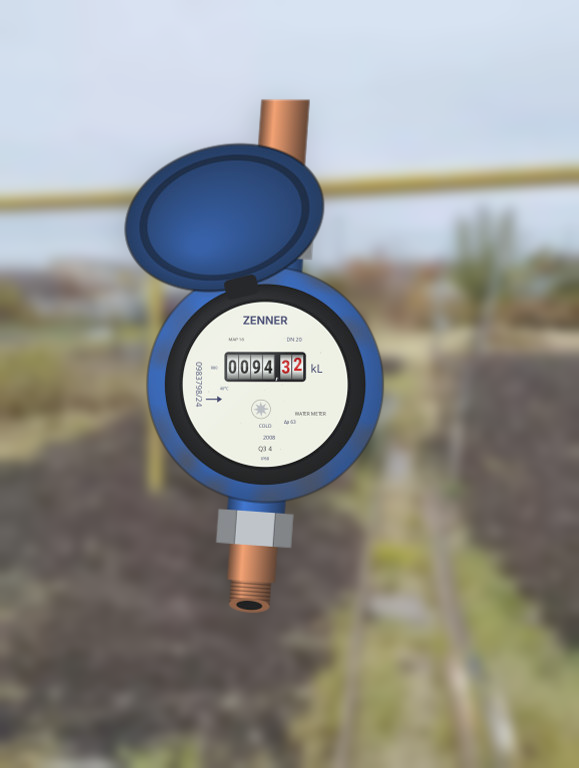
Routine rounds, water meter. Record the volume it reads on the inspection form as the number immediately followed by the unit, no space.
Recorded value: 94.32kL
